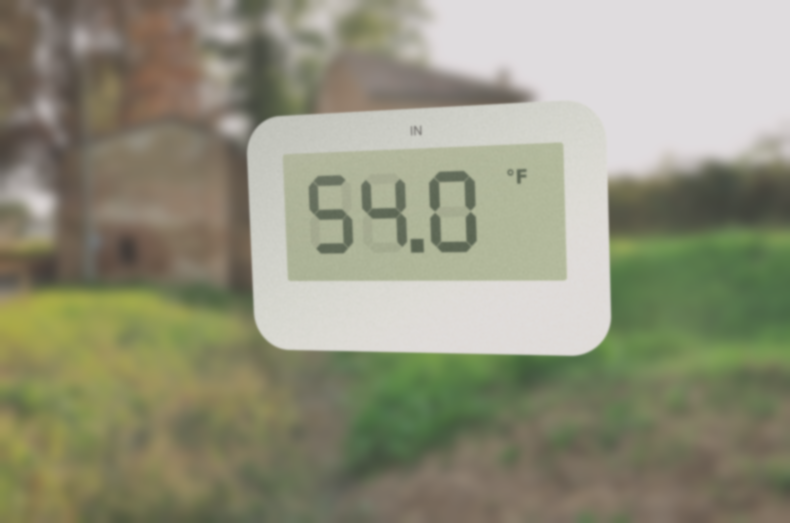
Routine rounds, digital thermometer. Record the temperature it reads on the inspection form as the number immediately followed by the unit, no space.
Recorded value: 54.0°F
